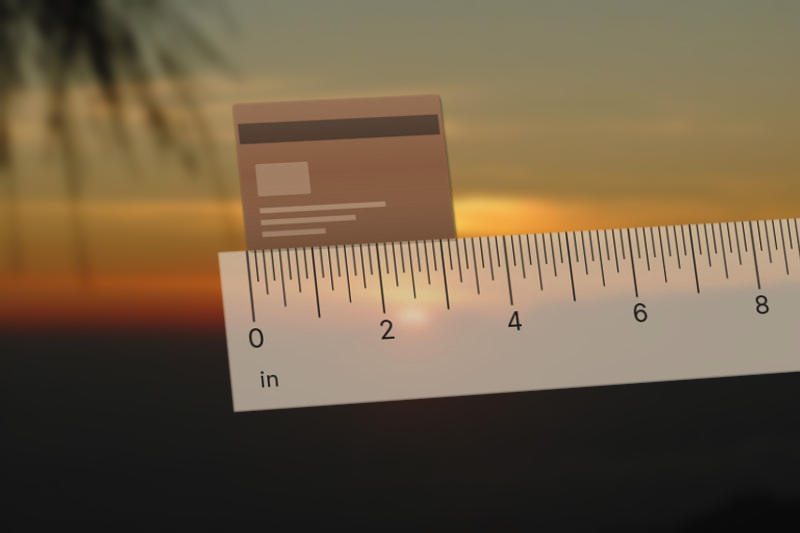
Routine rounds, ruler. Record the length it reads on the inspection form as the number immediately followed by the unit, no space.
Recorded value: 3.25in
